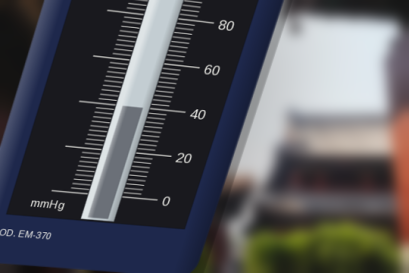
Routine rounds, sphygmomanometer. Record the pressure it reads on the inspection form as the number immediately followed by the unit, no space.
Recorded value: 40mmHg
